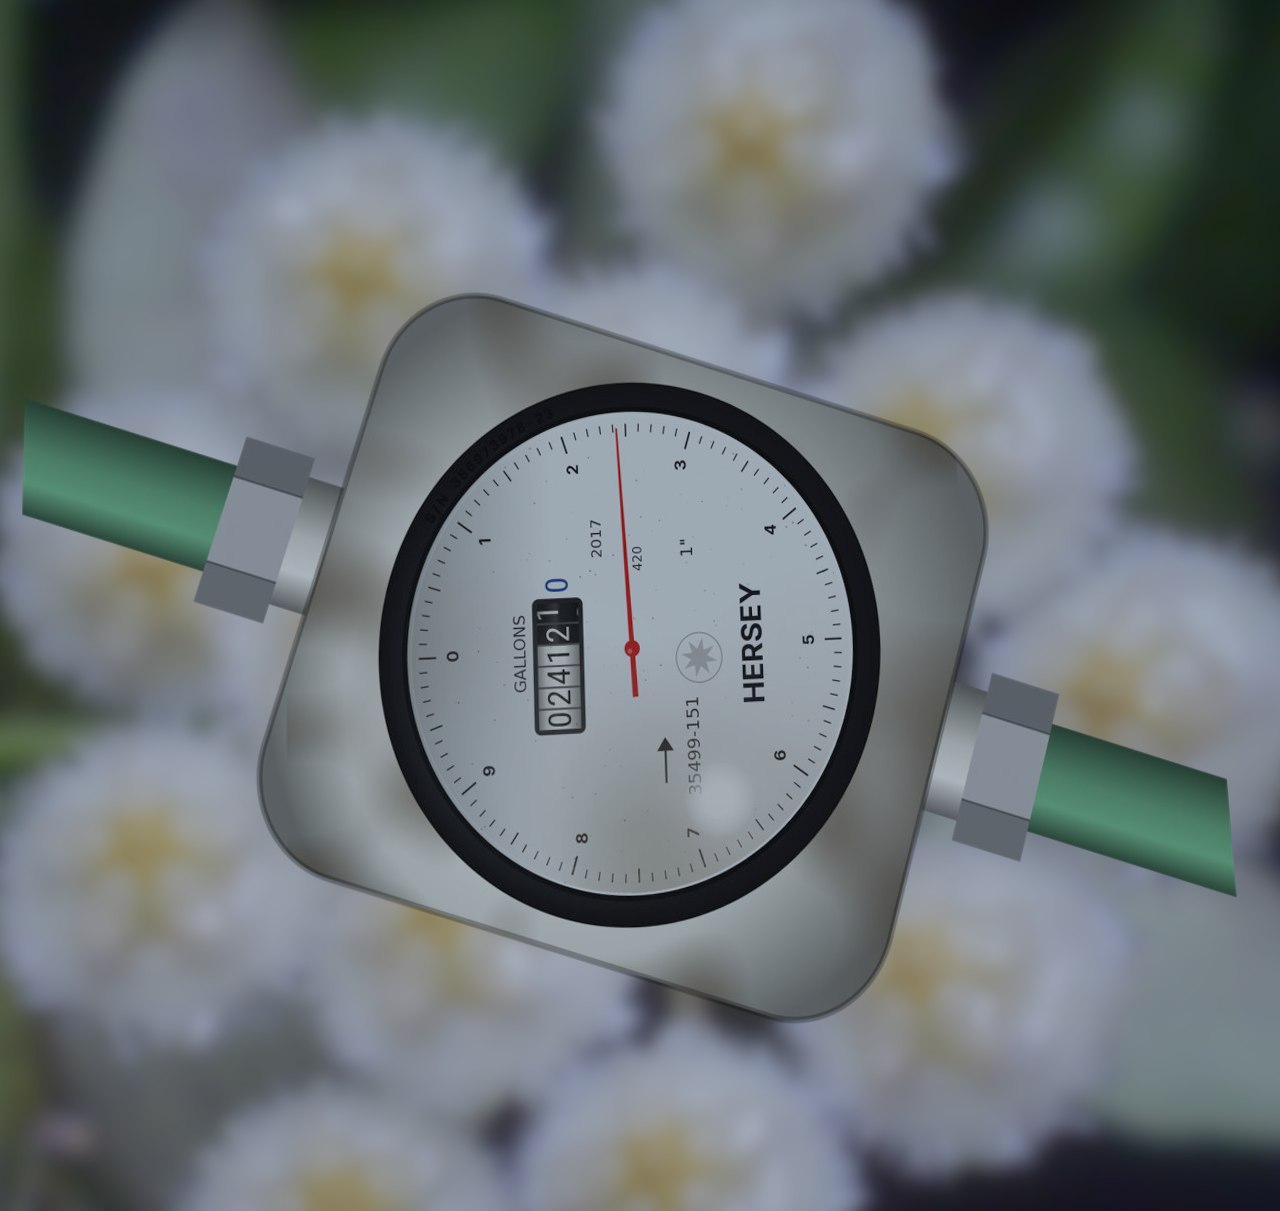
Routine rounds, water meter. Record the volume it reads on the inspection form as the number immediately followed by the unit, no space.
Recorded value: 241212.4gal
